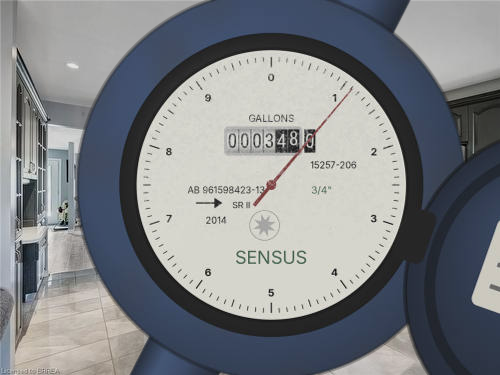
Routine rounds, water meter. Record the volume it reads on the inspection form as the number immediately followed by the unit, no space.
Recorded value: 3481.1gal
